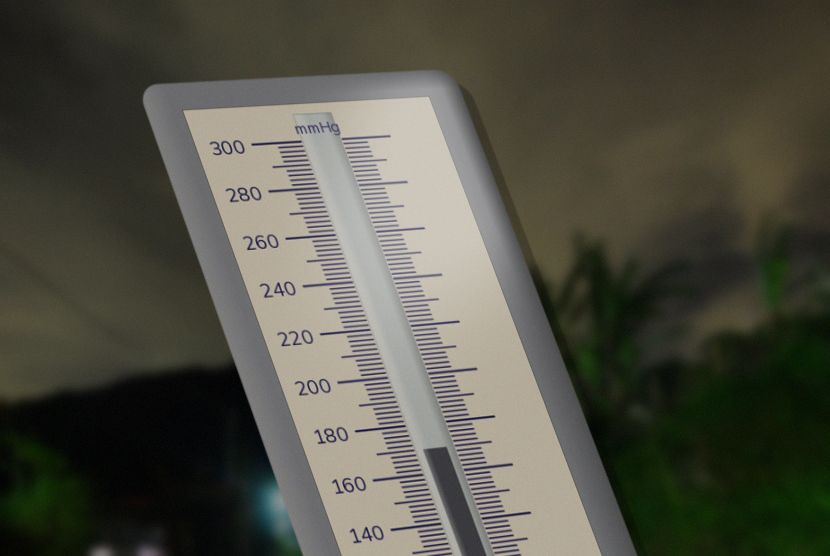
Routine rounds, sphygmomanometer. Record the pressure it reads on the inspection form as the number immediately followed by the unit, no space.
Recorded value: 170mmHg
